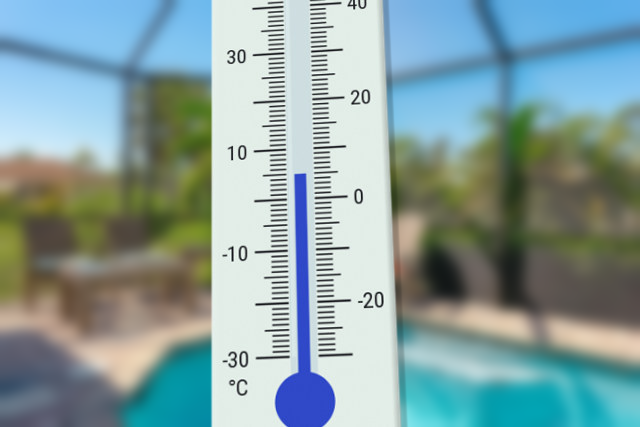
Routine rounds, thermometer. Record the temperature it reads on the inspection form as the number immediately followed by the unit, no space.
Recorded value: 5°C
